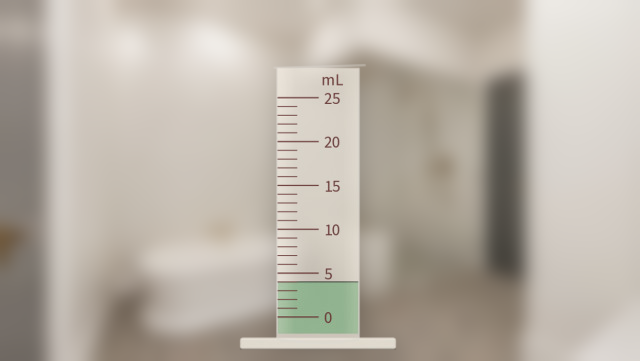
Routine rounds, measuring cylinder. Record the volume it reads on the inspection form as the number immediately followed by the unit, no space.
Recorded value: 4mL
